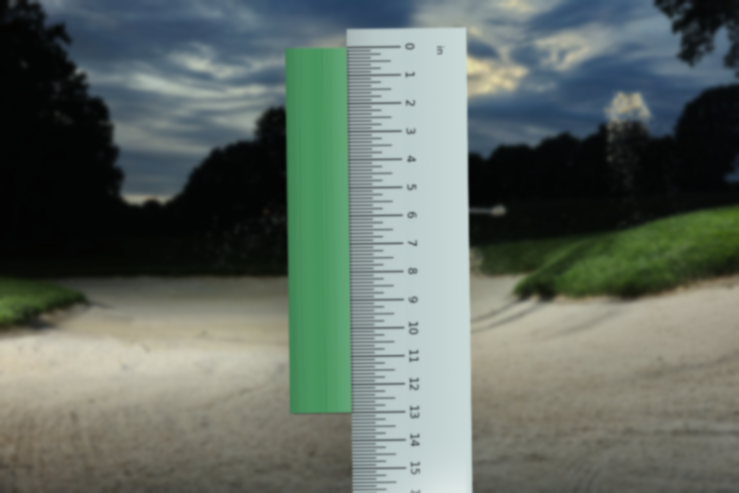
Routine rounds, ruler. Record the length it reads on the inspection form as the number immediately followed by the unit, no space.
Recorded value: 13in
